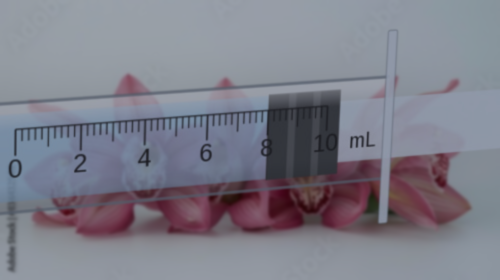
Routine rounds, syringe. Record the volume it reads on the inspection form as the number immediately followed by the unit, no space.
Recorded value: 8mL
